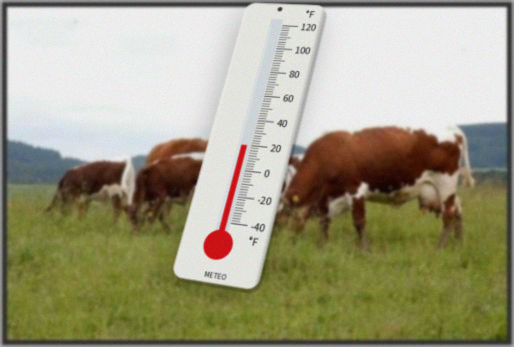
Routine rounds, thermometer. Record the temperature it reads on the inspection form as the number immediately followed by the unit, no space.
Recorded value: 20°F
